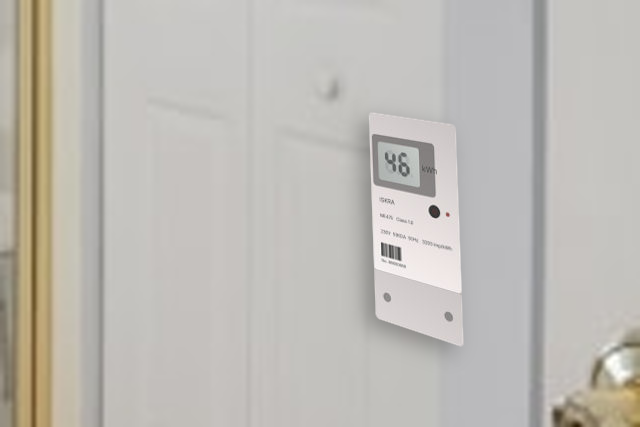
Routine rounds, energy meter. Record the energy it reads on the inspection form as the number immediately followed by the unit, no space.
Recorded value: 46kWh
